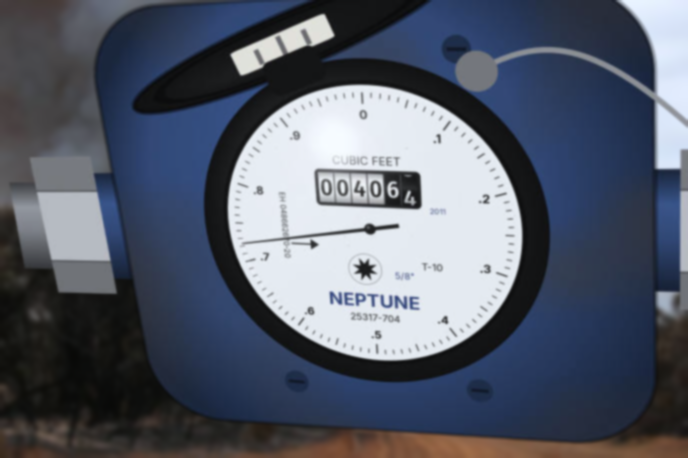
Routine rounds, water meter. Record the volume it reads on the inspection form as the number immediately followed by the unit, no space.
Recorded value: 4063.72ft³
